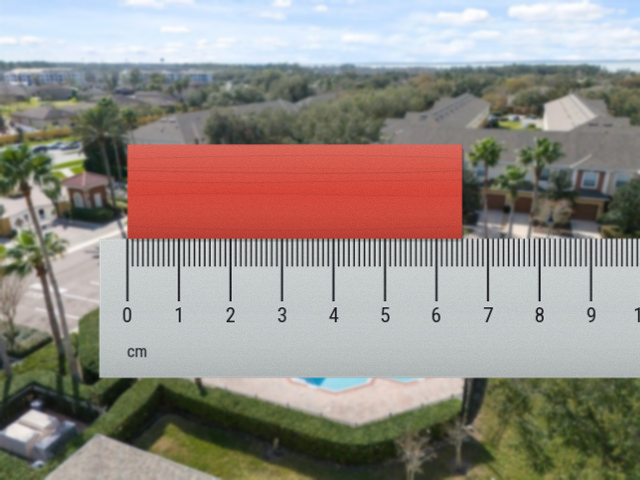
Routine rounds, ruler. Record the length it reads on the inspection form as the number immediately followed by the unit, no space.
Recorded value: 6.5cm
